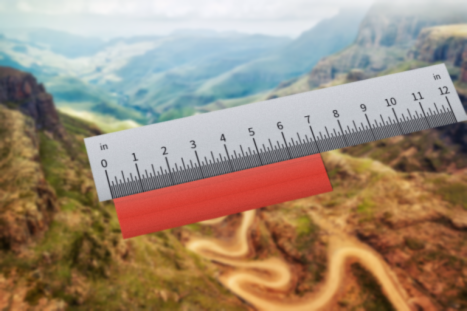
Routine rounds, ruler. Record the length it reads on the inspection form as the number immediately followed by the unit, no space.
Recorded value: 7in
